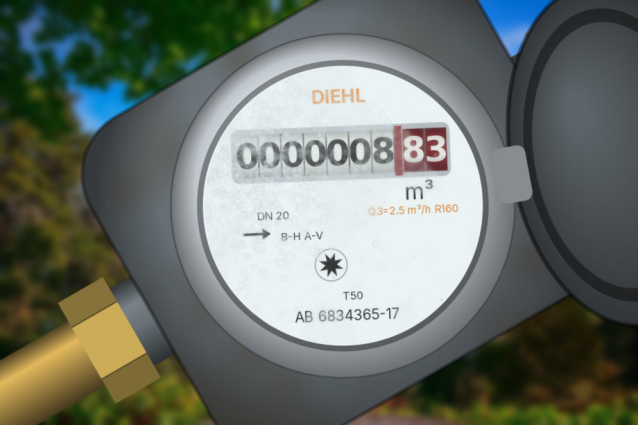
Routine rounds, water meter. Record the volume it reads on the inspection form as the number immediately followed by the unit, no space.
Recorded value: 8.83m³
